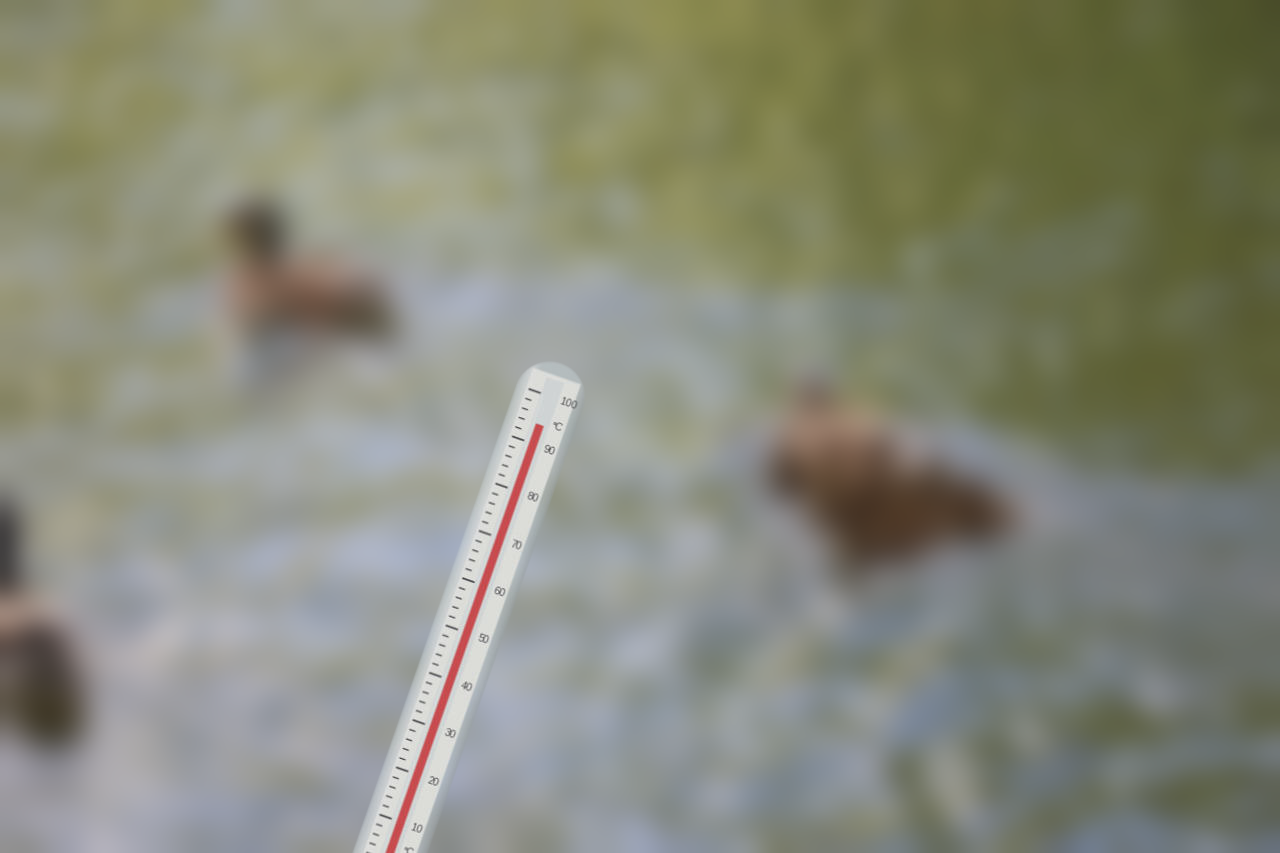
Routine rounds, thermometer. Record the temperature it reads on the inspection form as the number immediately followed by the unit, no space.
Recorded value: 94°C
